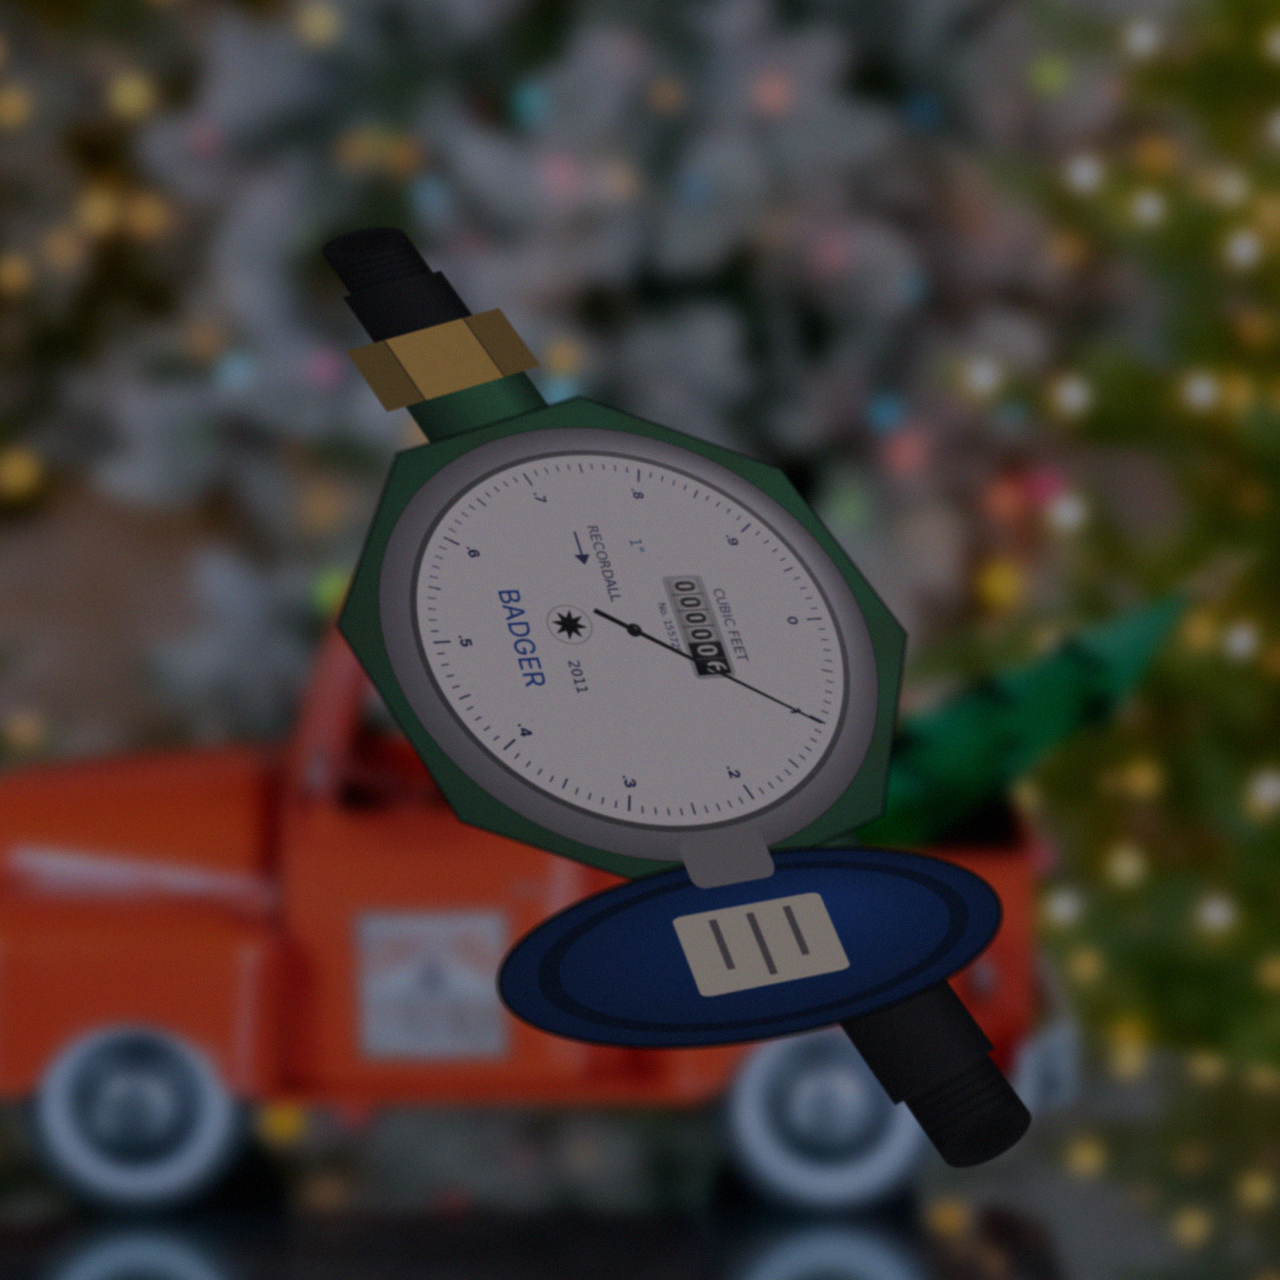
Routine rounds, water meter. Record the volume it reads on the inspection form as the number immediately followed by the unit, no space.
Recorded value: 6.10ft³
